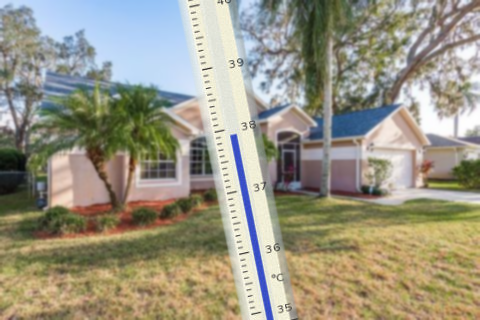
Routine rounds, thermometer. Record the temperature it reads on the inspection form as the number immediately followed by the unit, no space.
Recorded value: 37.9°C
